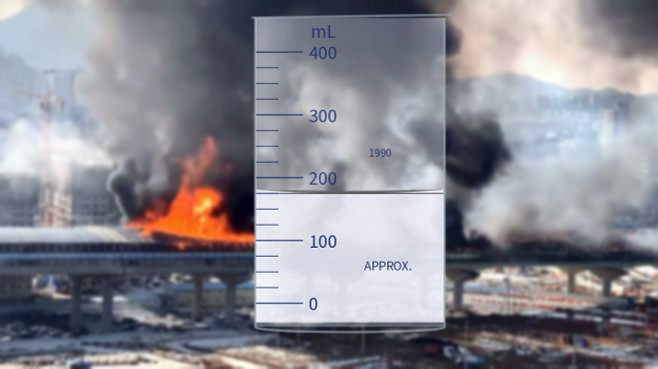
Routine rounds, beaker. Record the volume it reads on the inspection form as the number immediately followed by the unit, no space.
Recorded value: 175mL
